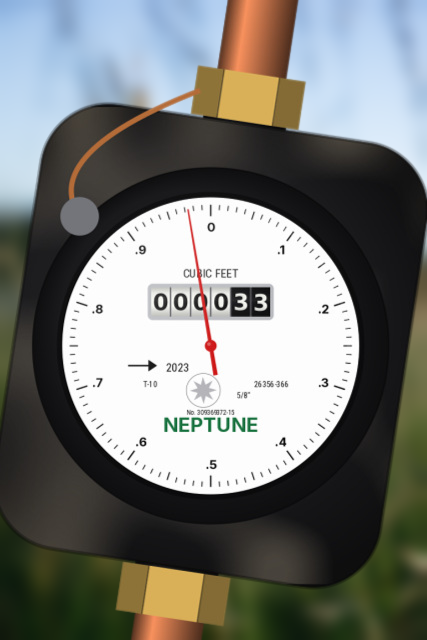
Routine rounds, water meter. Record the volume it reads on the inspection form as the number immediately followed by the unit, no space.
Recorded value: 32.97ft³
